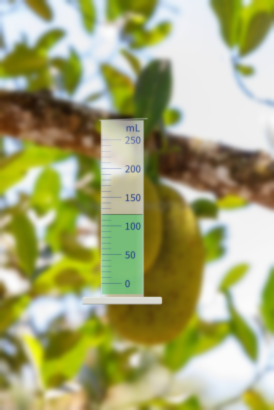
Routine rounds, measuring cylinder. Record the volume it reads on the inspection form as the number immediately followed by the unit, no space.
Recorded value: 120mL
